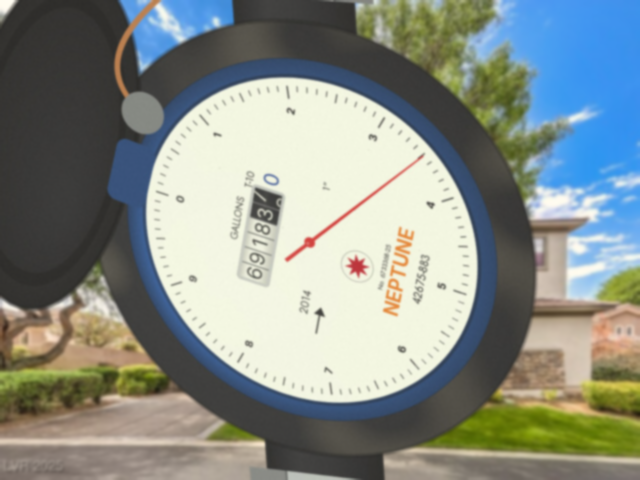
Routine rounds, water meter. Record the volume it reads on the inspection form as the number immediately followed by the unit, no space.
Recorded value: 6918373.5gal
